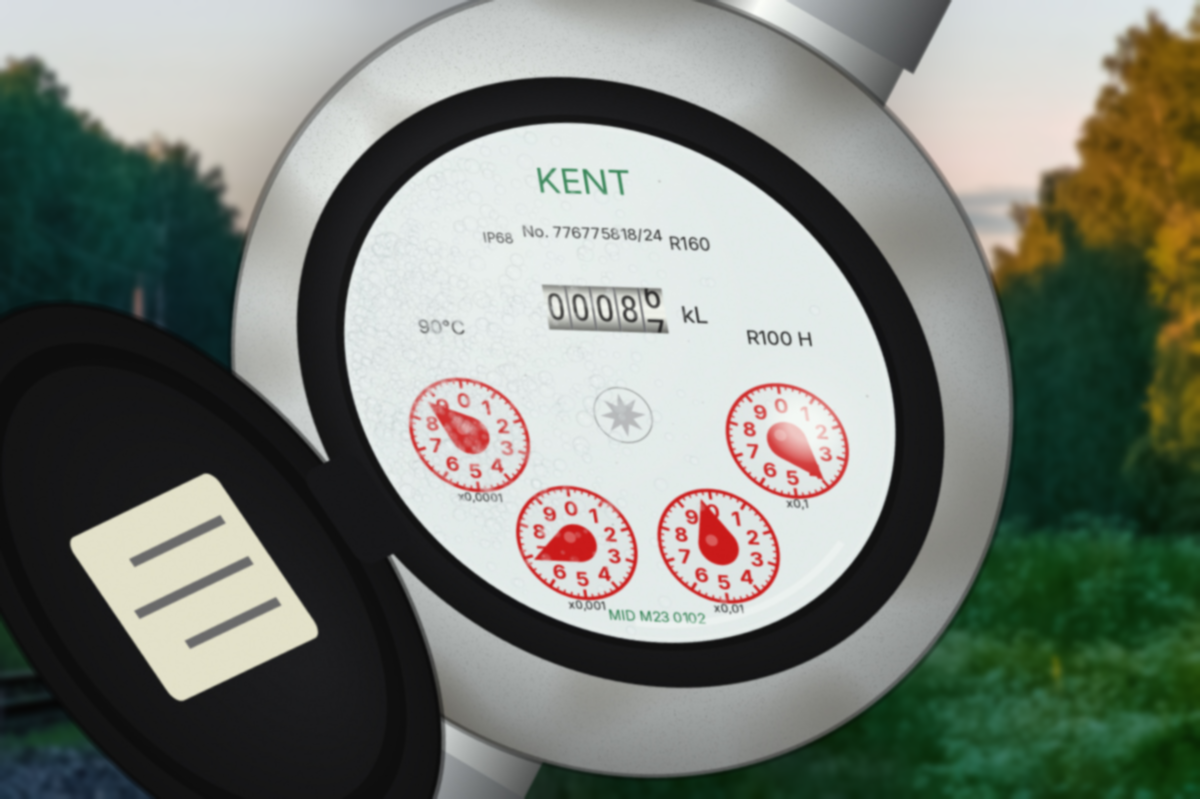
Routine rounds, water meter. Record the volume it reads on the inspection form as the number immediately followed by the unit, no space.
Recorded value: 86.3968kL
